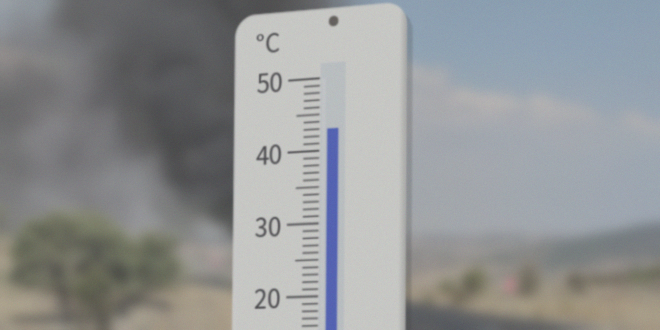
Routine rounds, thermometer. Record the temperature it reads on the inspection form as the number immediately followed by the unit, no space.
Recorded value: 43°C
